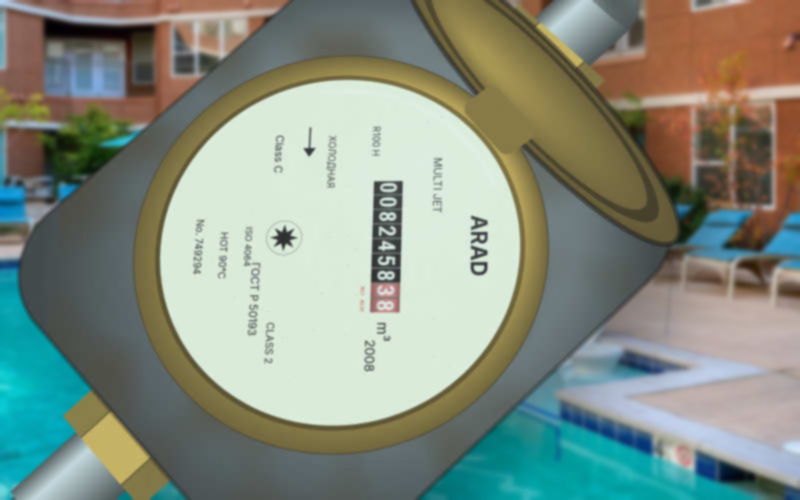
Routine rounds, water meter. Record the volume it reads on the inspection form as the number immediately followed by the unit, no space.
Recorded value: 82458.38m³
